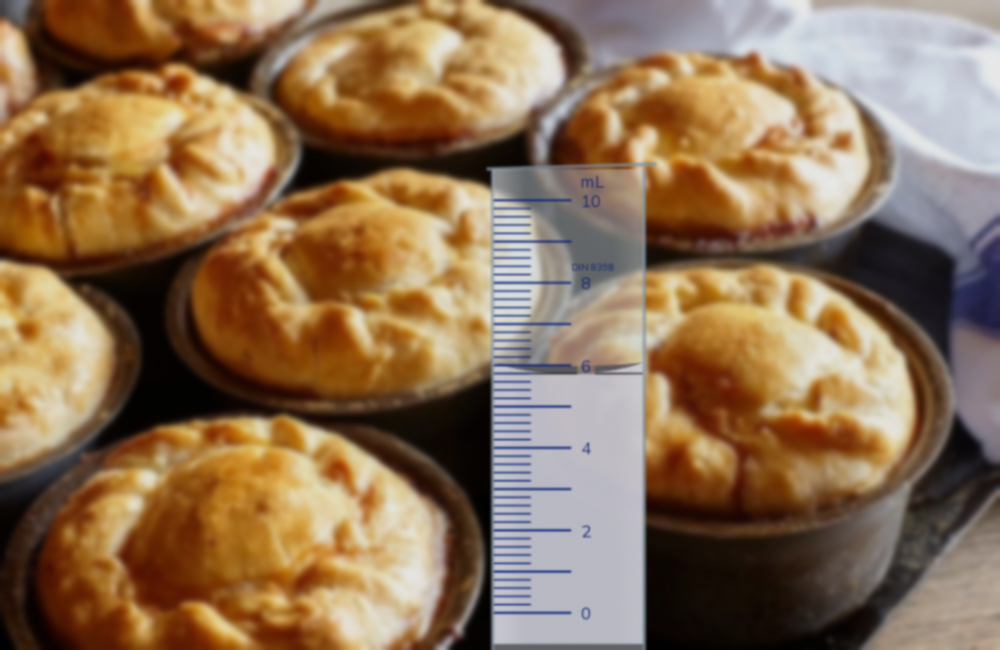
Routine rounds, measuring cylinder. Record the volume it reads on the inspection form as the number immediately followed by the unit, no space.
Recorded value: 5.8mL
